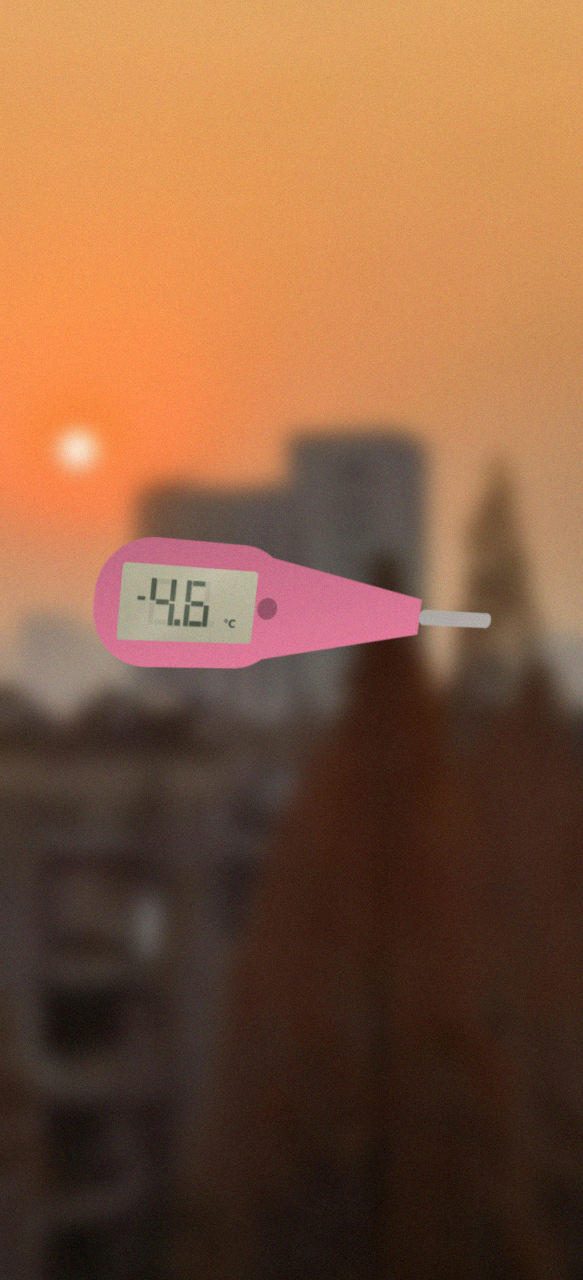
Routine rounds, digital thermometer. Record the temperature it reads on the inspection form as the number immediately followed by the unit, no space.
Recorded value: -4.6°C
